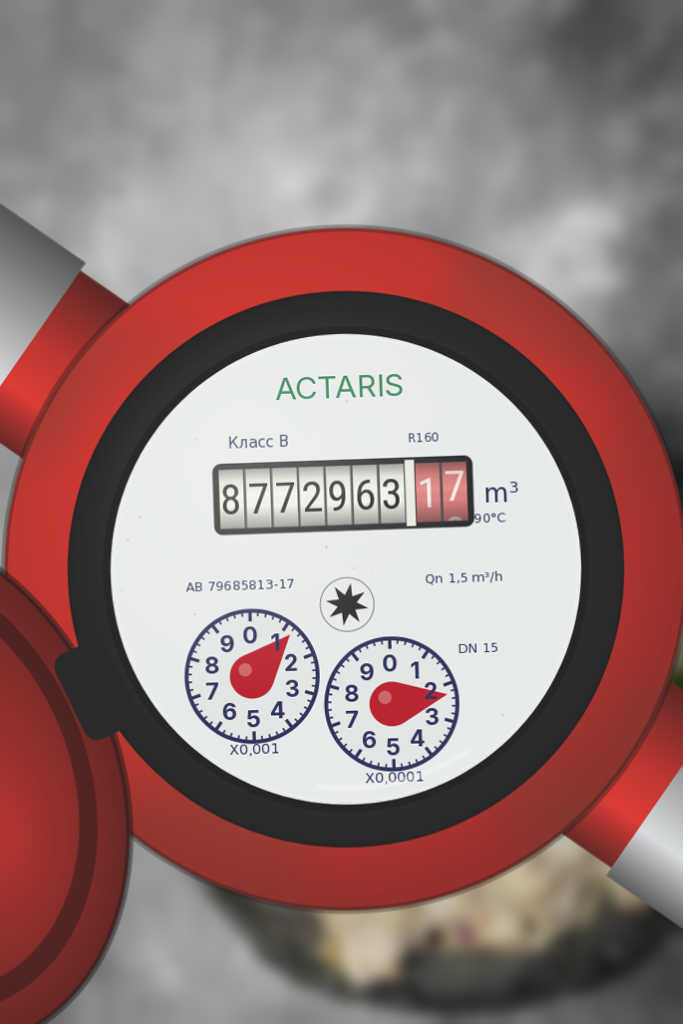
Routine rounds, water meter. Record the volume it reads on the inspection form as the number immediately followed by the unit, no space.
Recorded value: 8772963.1712m³
